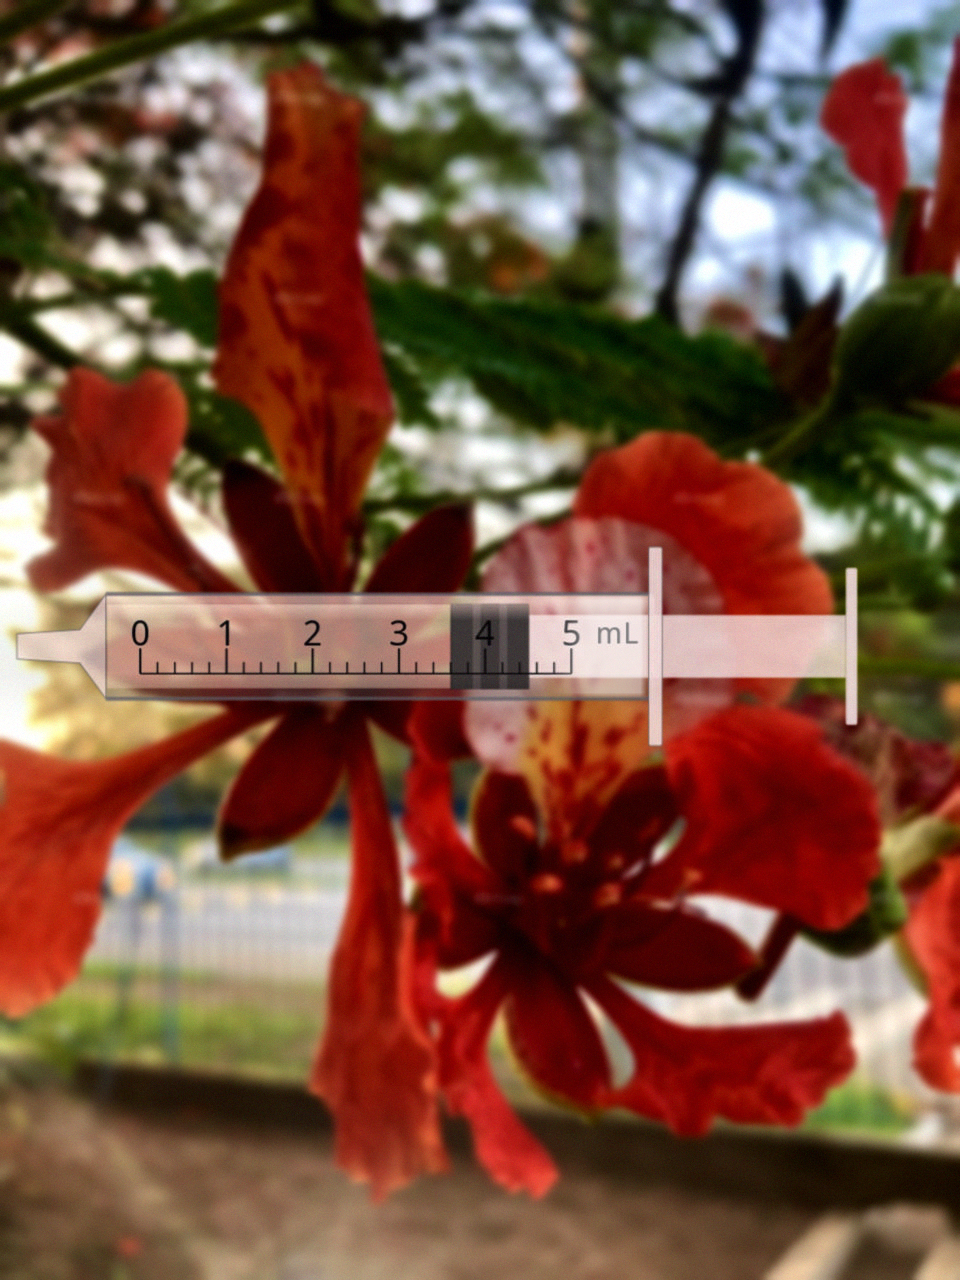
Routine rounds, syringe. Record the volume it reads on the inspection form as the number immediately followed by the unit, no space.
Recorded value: 3.6mL
